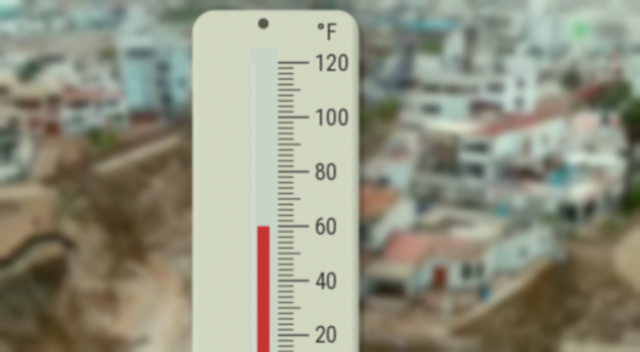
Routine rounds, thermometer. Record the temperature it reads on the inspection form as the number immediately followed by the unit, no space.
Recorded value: 60°F
